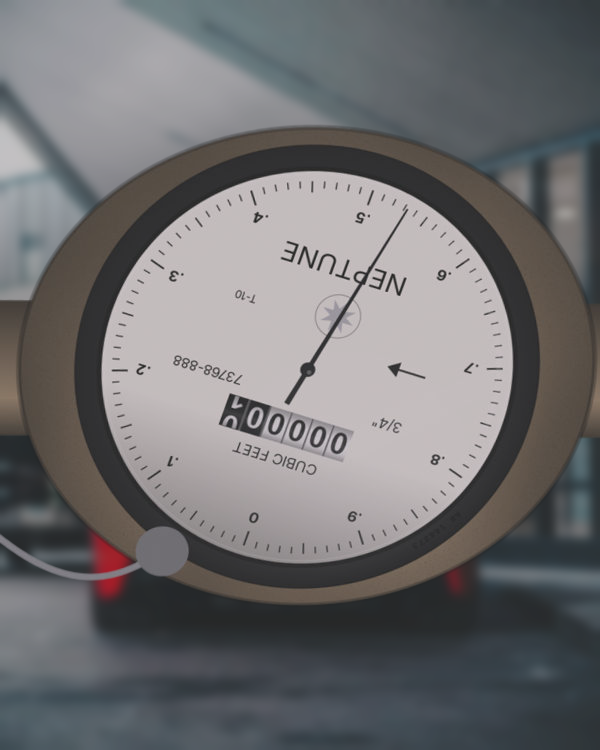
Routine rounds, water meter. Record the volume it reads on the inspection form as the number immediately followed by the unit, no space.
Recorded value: 0.53ft³
